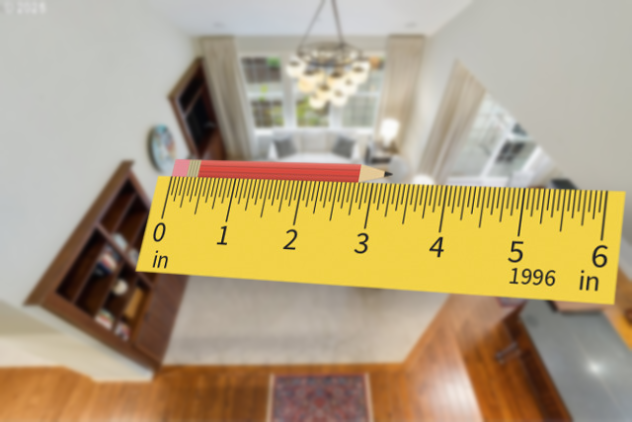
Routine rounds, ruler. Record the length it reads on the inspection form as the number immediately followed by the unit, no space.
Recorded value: 3.25in
